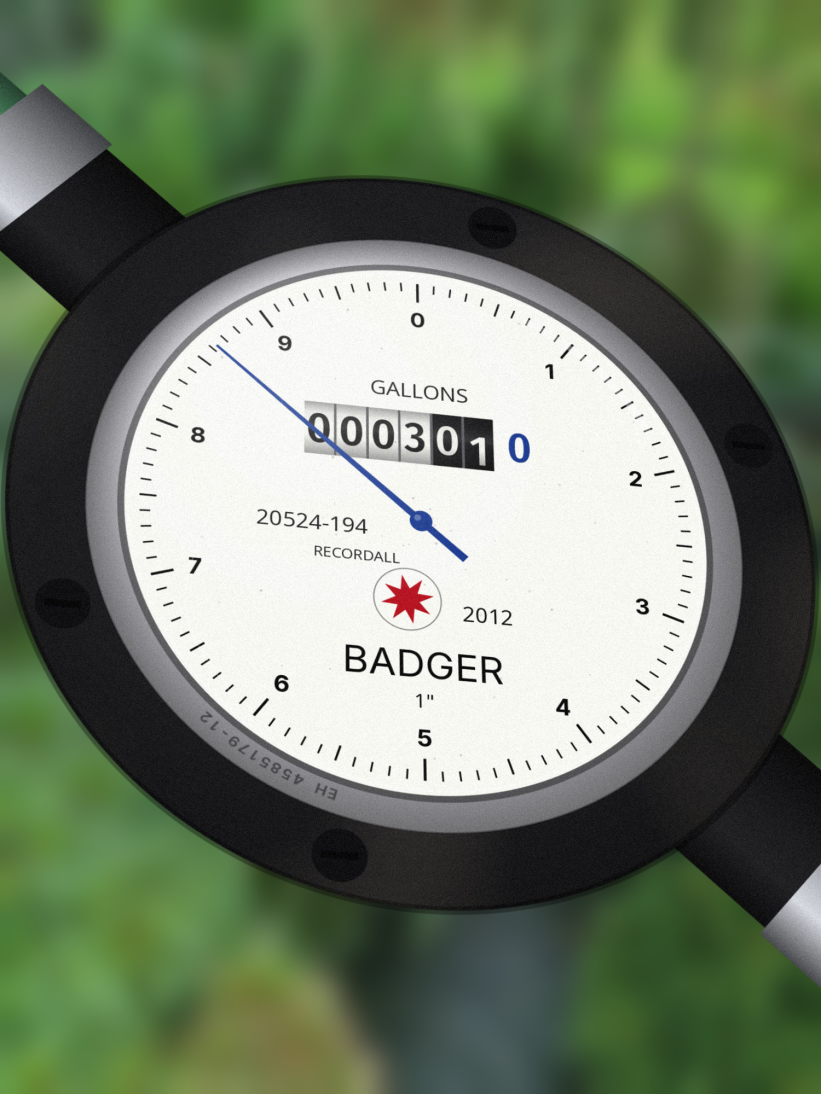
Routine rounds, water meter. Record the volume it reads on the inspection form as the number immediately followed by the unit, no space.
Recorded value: 3008.6gal
